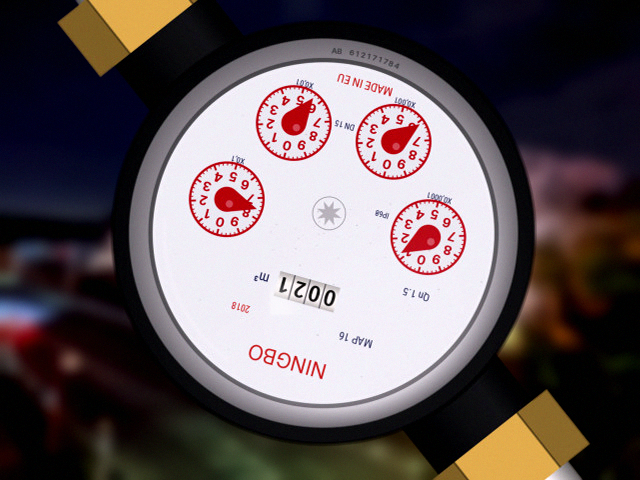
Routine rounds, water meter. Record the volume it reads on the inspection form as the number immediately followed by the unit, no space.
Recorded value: 21.7561m³
